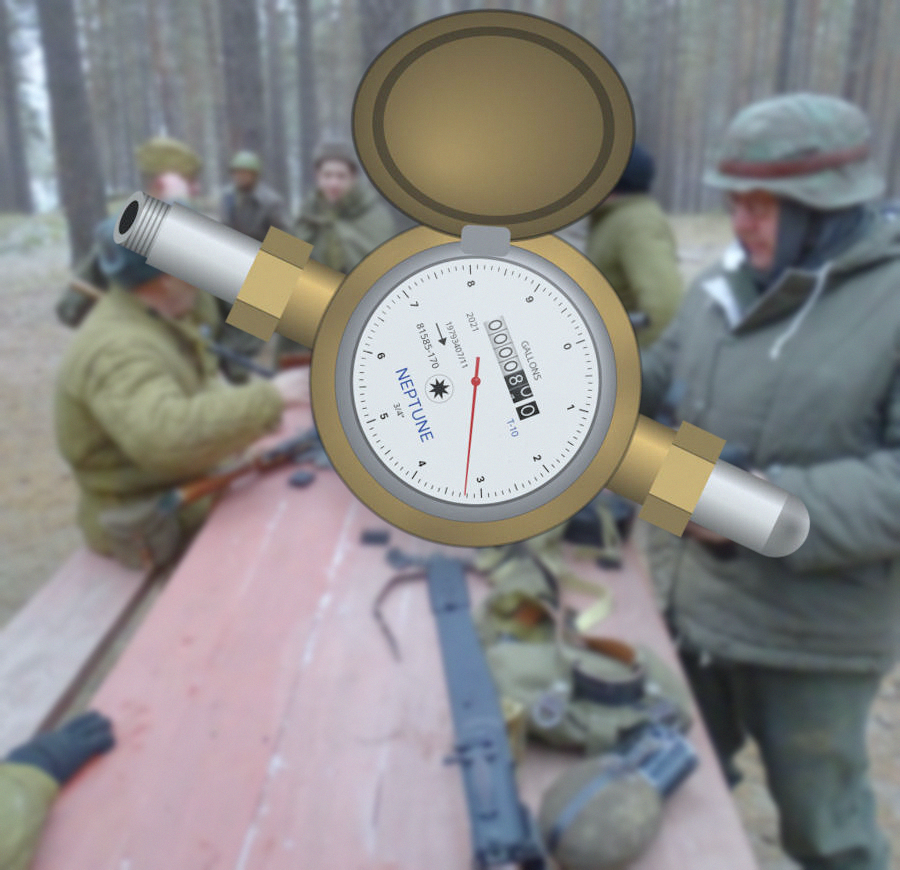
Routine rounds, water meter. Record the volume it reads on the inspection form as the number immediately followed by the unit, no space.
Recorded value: 803.2gal
